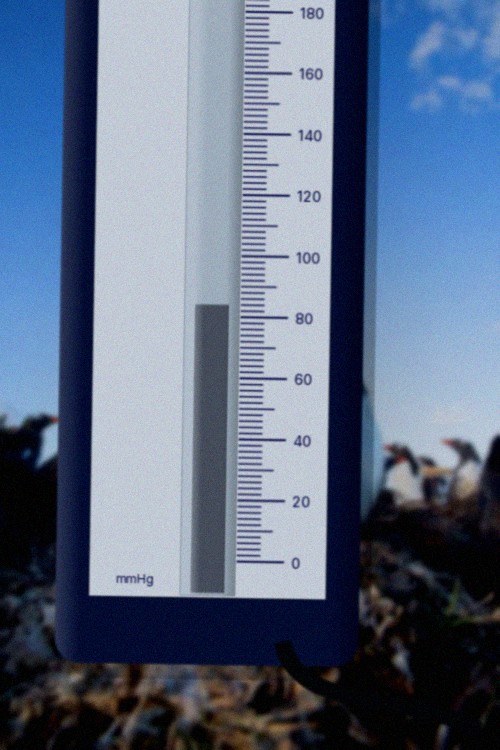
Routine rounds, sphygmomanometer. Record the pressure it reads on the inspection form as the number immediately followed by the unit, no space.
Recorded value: 84mmHg
